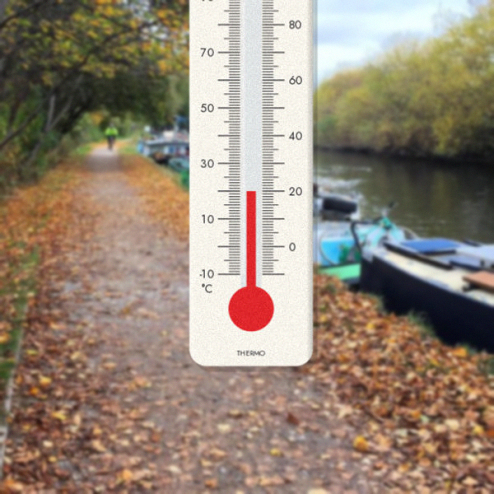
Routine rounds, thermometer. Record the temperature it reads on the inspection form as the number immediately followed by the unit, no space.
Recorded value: 20°C
